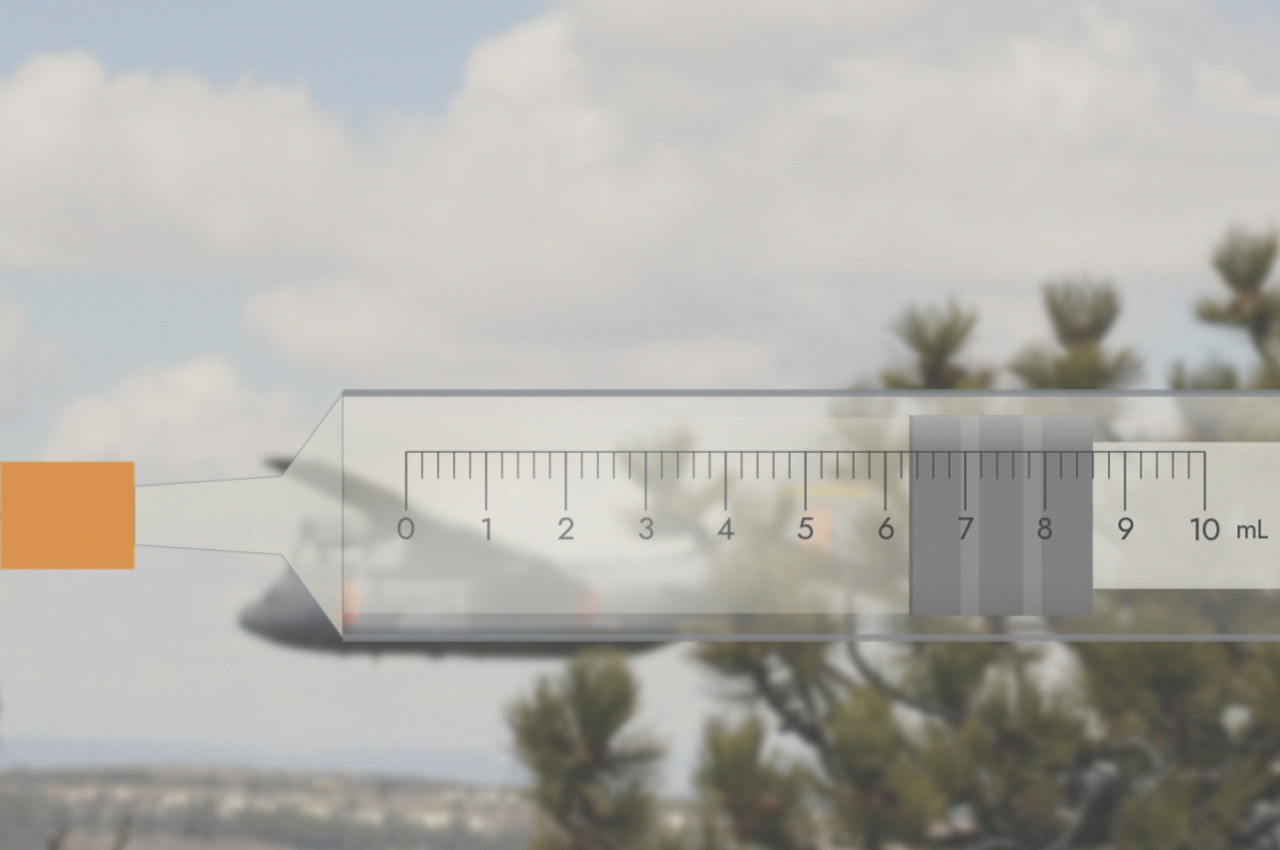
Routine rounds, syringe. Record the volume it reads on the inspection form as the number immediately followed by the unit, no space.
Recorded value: 6.3mL
